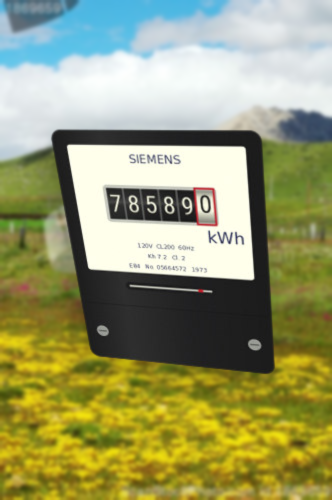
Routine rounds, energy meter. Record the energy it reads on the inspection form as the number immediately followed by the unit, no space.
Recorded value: 78589.0kWh
